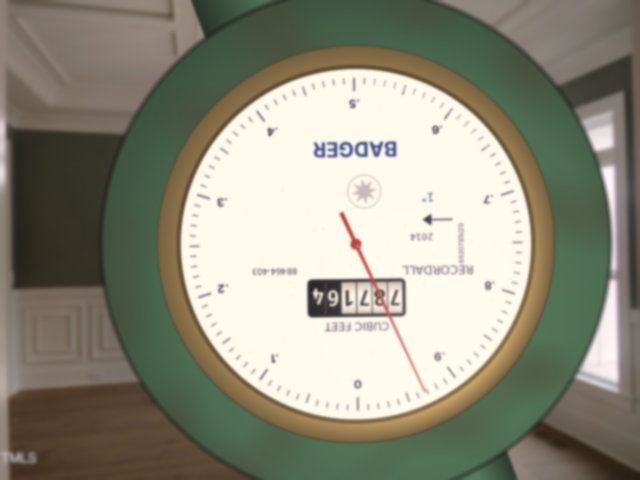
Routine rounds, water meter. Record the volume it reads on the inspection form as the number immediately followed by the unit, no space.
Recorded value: 787163.93ft³
